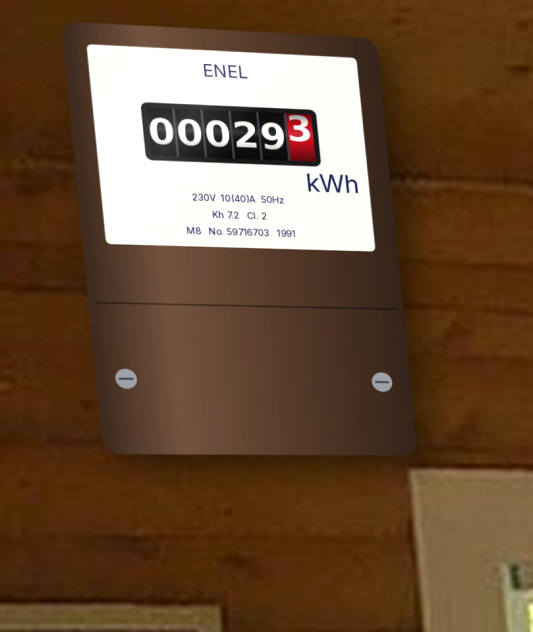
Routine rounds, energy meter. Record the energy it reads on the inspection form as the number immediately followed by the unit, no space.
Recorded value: 29.3kWh
